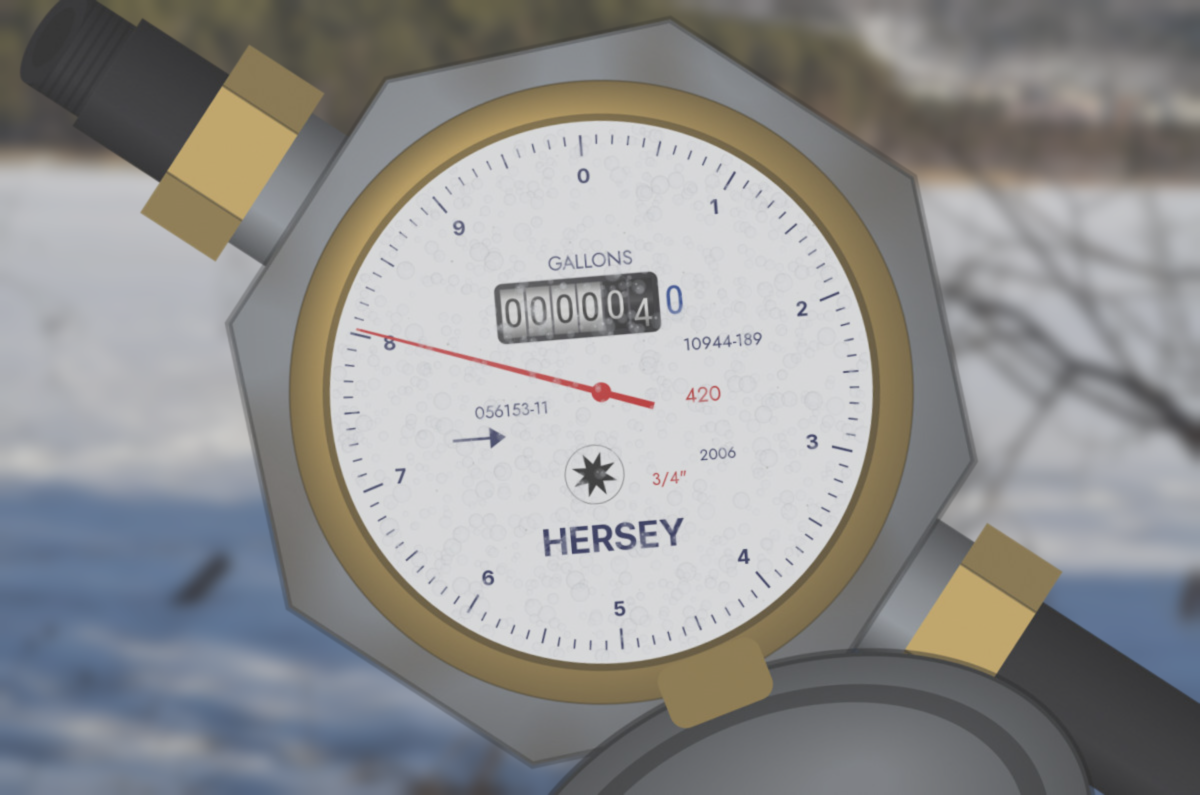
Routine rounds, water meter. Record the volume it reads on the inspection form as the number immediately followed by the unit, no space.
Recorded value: 38.0gal
